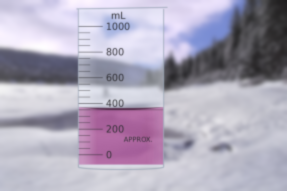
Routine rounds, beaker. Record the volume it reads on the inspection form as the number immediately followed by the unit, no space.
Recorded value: 350mL
